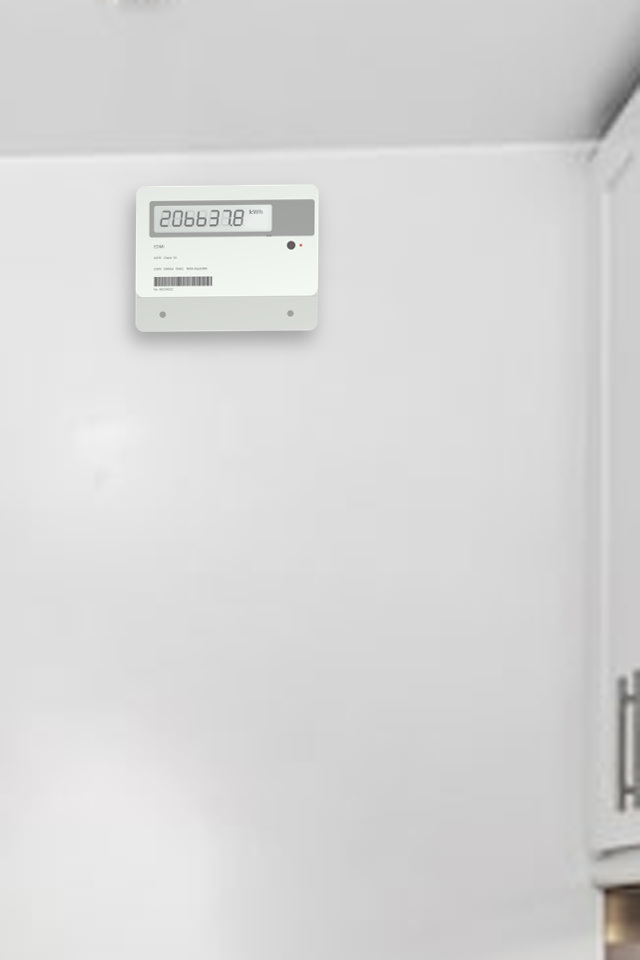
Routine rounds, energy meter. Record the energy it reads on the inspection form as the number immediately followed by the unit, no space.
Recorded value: 206637.8kWh
